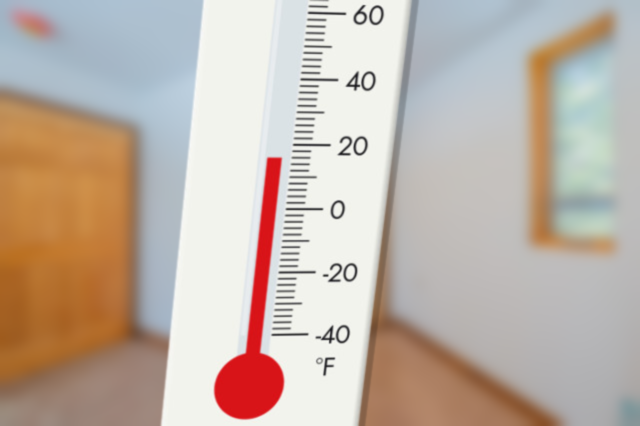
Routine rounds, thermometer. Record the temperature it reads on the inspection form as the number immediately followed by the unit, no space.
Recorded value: 16°F
